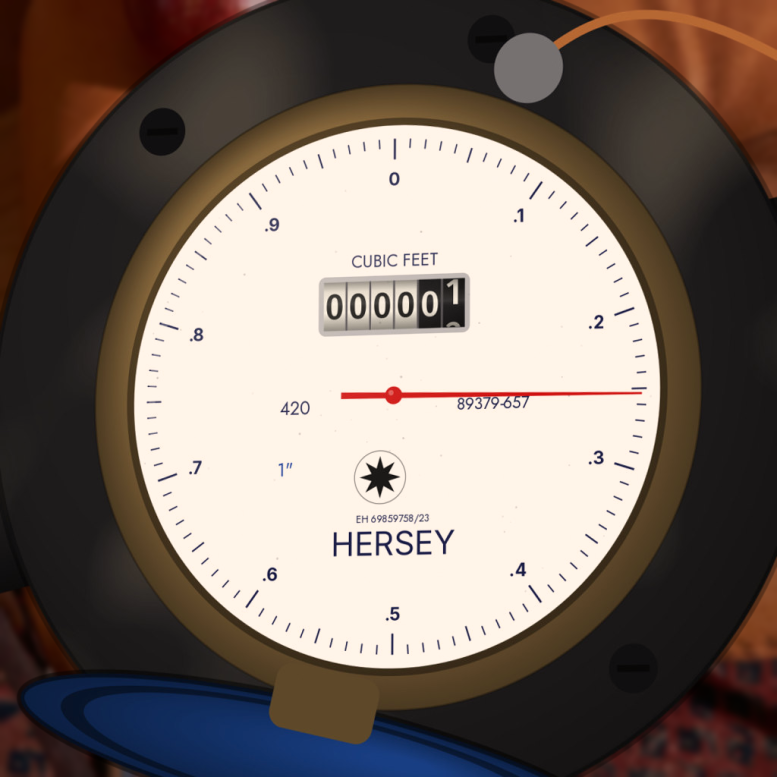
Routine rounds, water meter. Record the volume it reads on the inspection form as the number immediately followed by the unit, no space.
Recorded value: 1.25ft³
